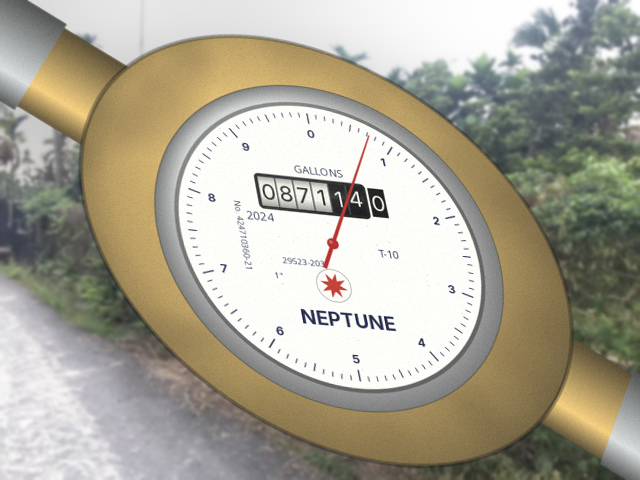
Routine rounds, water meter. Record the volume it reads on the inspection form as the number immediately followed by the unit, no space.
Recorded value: 871140.7gal
